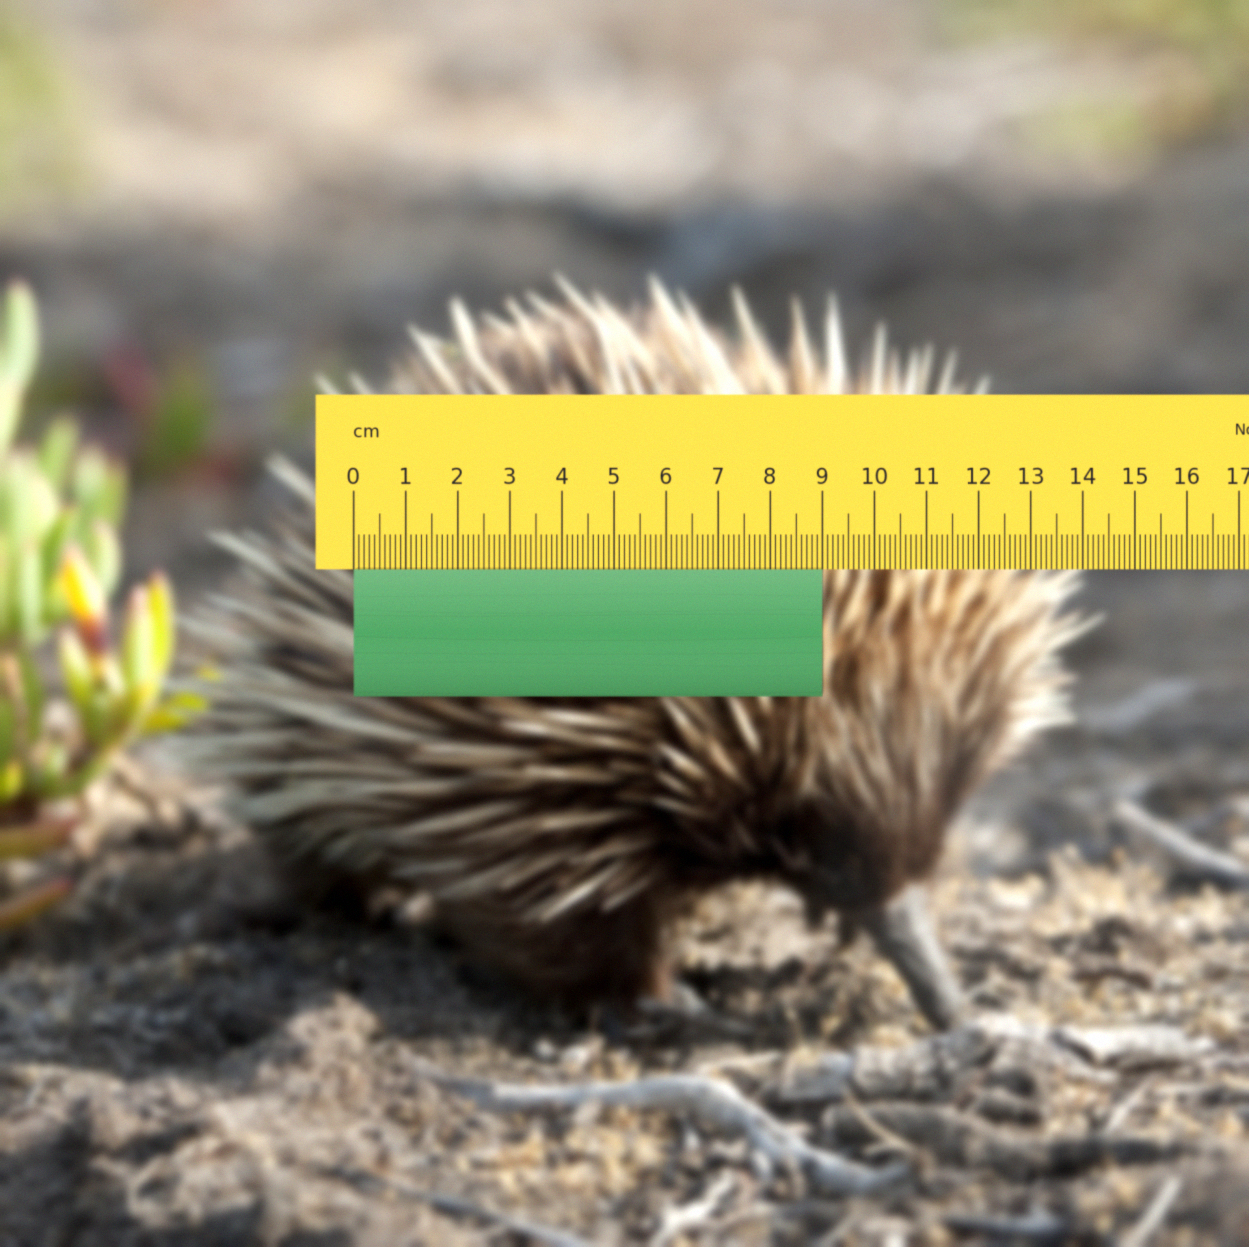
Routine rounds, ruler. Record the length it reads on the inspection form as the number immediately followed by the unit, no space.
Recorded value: 9cm
